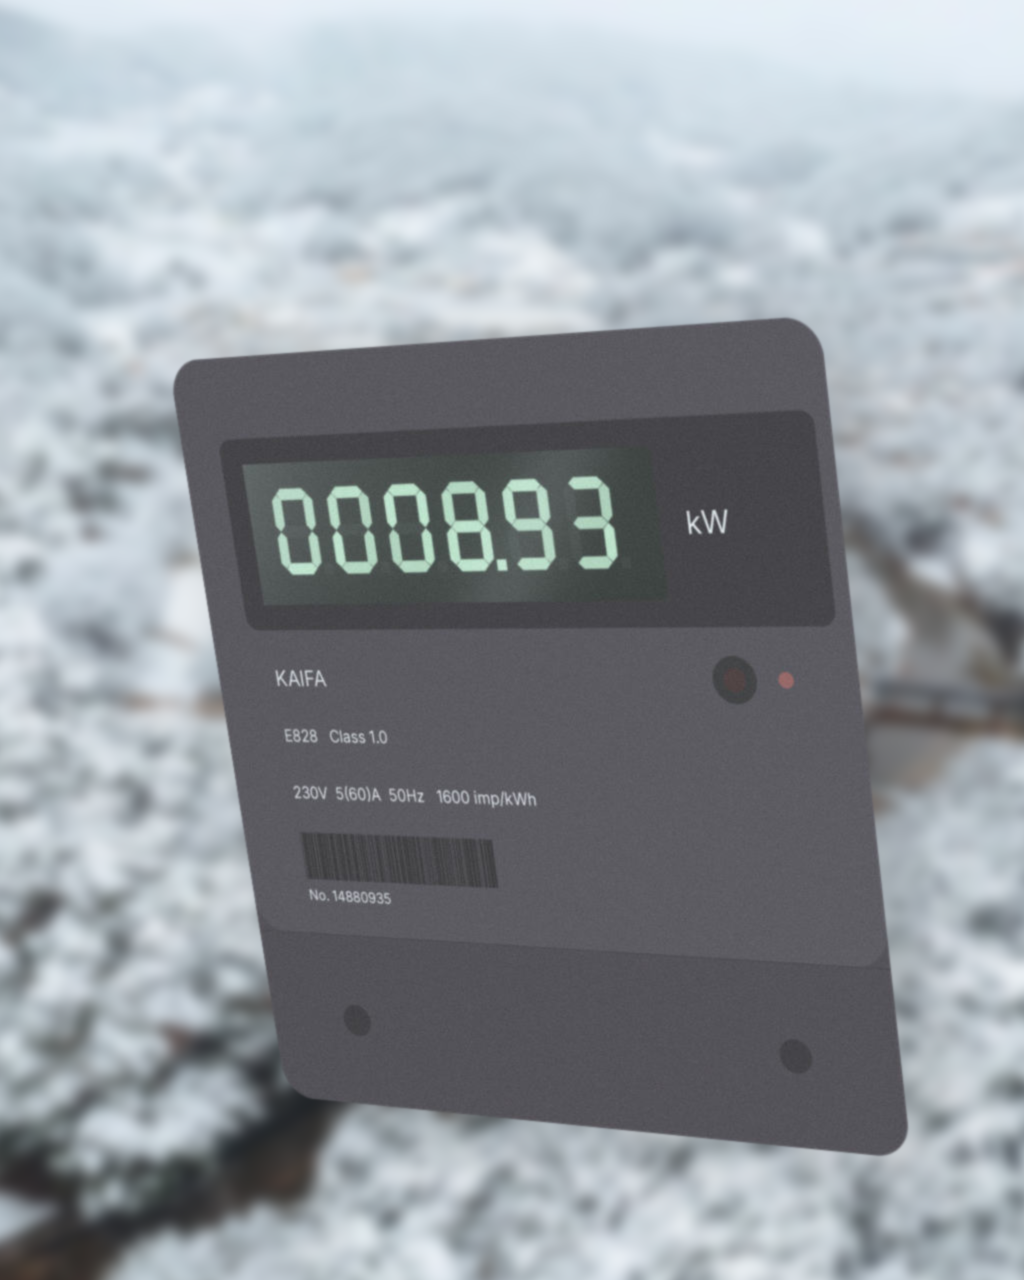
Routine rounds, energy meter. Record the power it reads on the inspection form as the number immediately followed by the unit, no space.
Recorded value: 8.93kW
